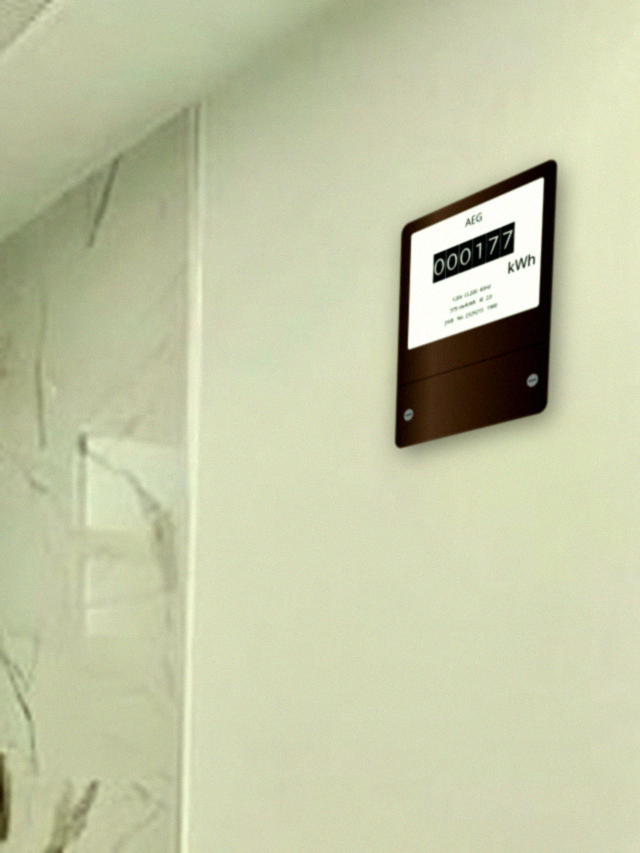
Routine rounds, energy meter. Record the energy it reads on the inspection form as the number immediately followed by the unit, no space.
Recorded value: 177kWh
